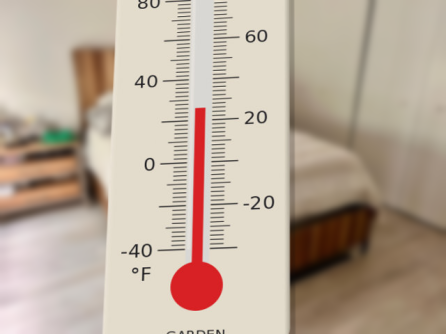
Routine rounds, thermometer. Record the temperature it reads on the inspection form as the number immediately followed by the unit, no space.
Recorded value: 26°F
